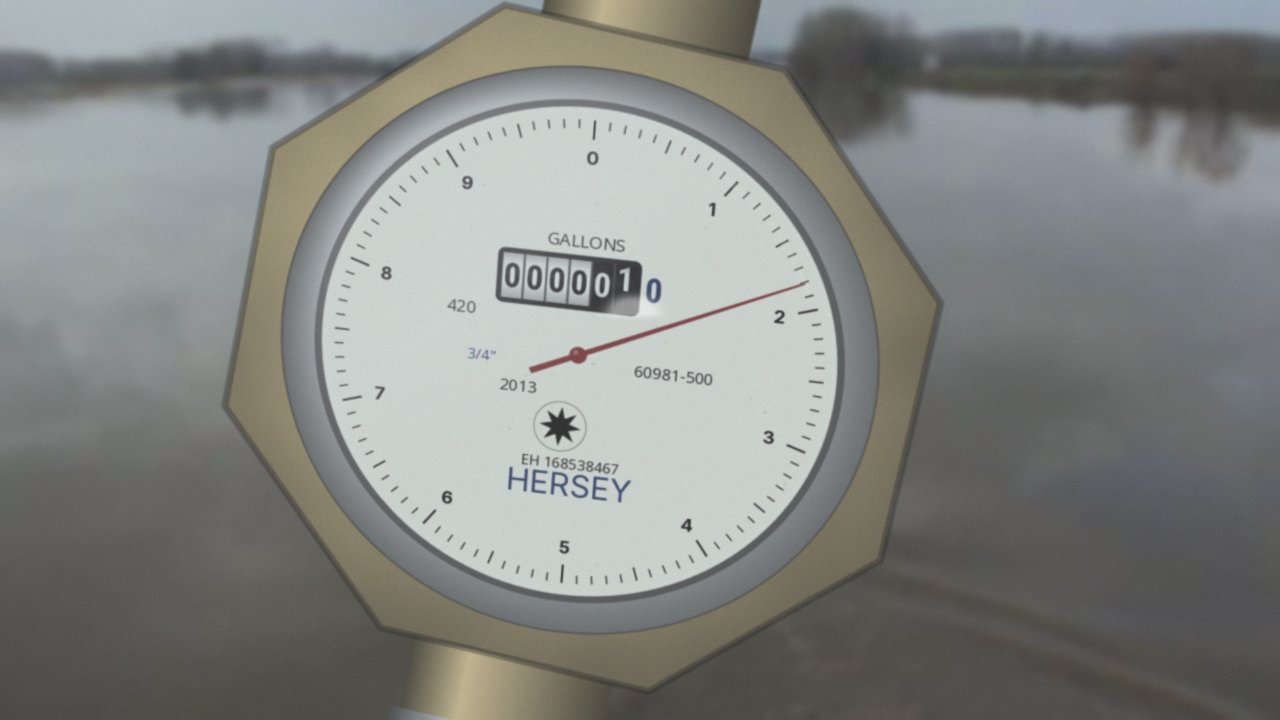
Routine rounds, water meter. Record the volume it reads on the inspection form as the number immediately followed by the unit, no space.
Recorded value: 11.8gal
